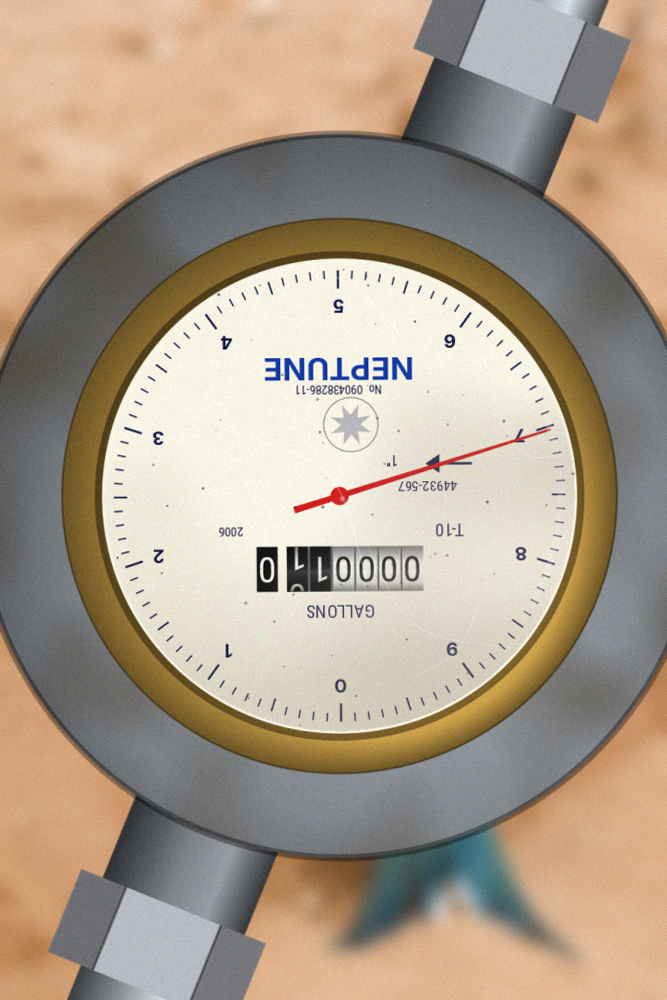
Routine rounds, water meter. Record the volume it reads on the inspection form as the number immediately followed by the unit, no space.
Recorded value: 107.0gal
